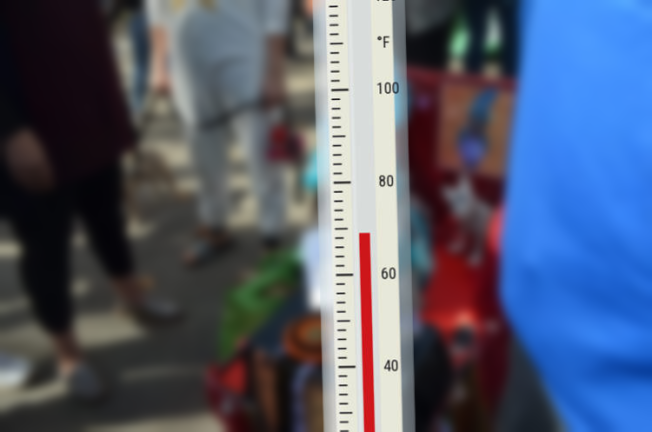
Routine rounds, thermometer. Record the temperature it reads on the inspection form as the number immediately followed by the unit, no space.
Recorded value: 69°F
